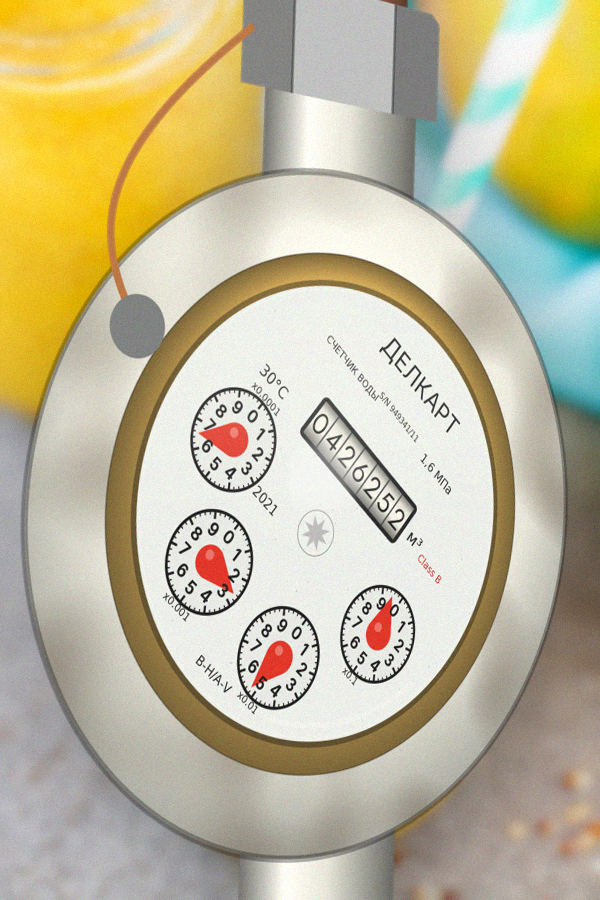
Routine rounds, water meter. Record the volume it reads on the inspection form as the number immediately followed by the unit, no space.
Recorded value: 426251.9526m³
